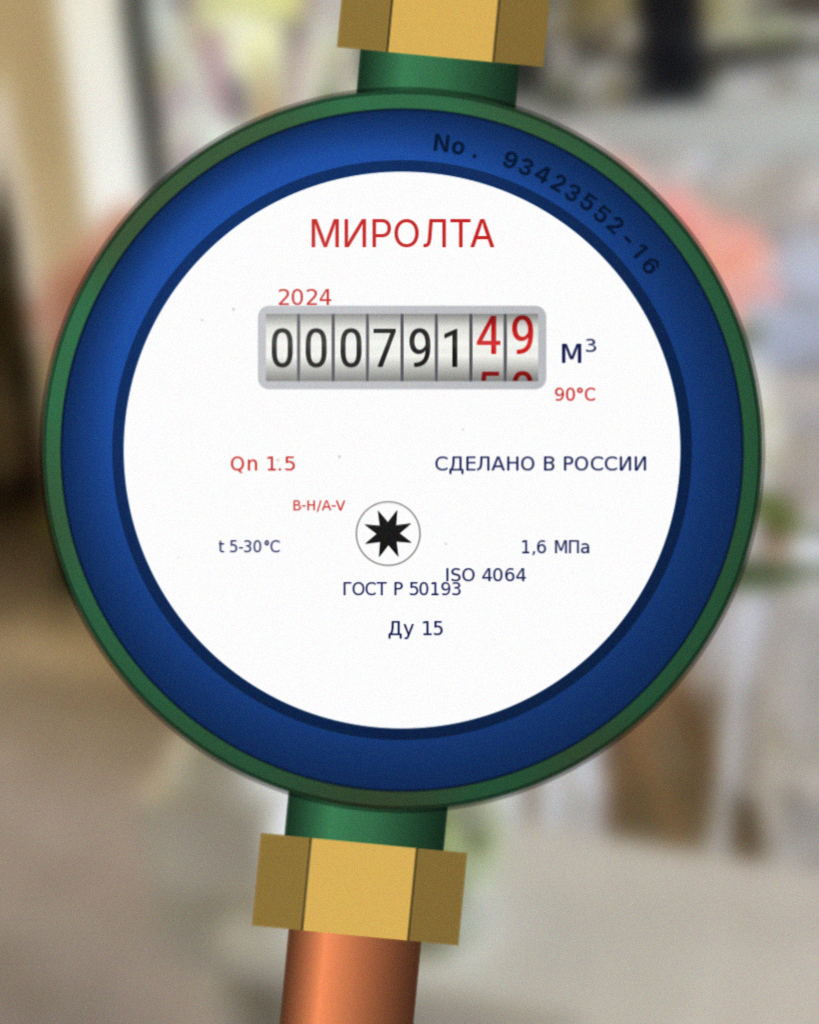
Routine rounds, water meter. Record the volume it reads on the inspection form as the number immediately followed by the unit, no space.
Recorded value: 791.49m³
